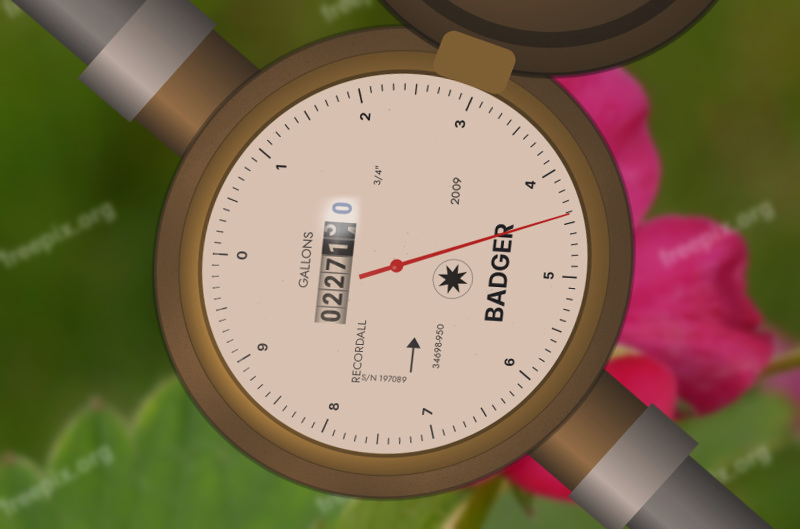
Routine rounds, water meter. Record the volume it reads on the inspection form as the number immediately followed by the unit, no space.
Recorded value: 227134.4gal
